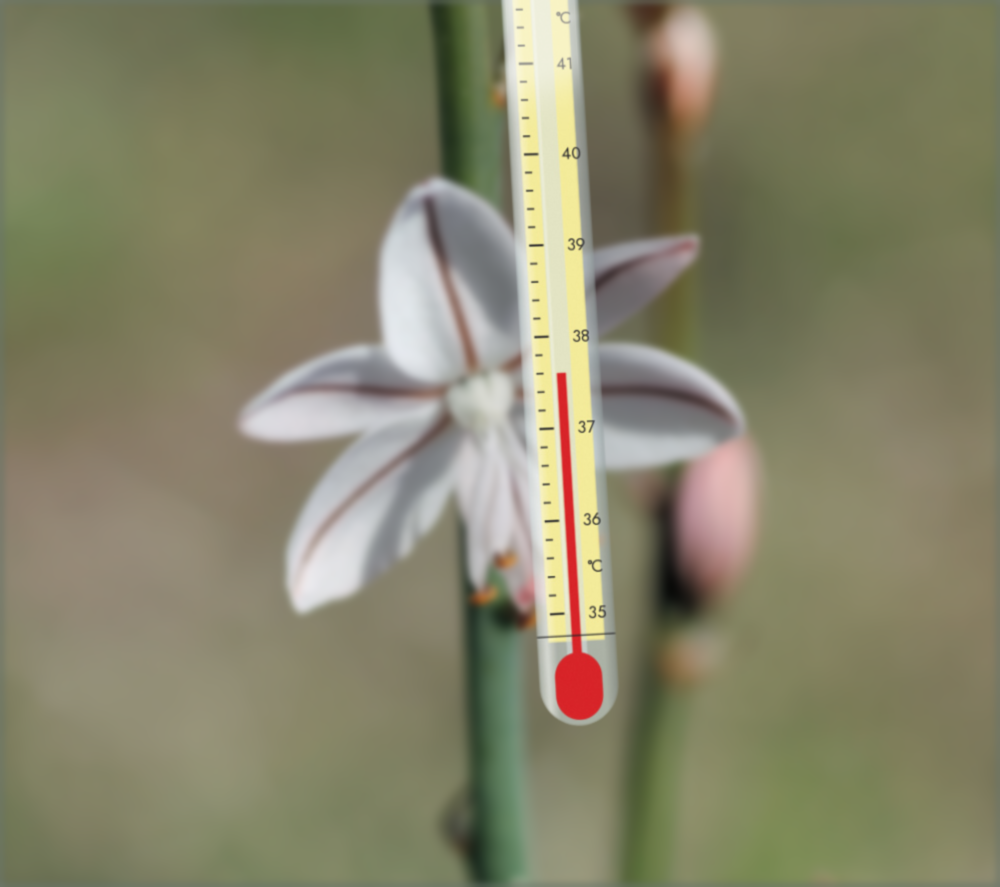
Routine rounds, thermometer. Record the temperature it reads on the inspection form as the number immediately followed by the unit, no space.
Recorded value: 37.6°C
